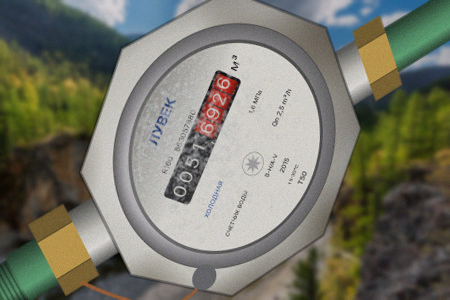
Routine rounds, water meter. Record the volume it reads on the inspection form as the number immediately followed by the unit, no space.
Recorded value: 51.6926m³
